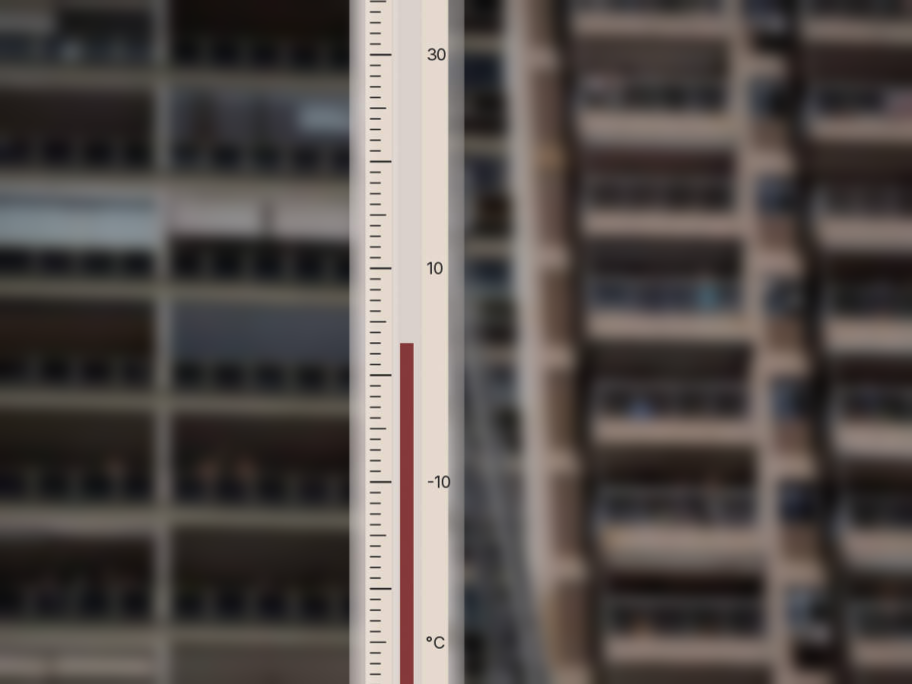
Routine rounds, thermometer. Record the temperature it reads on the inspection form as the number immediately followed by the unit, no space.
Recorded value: 3°C
